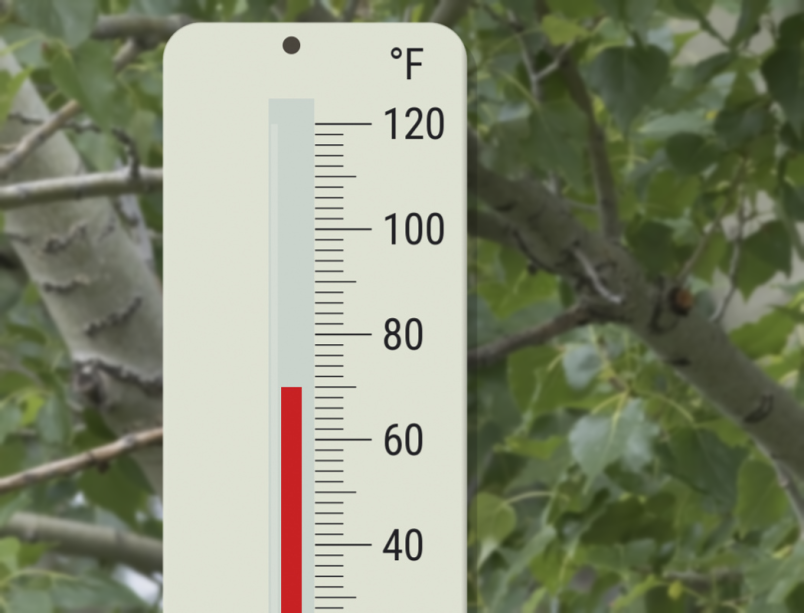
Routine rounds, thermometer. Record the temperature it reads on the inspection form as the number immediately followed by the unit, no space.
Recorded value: 70°F
